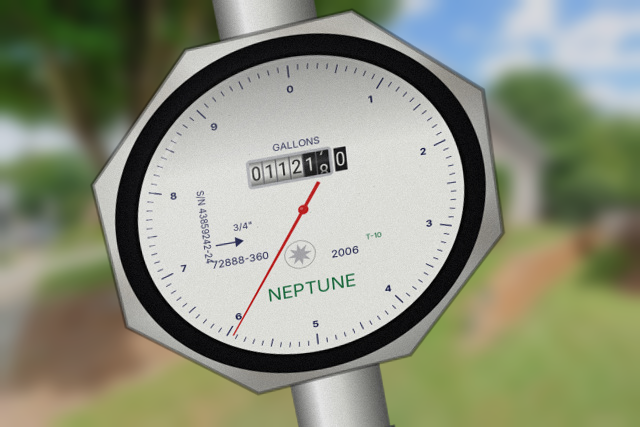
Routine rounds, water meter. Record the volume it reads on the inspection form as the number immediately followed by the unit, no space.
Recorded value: 112175.9gal
